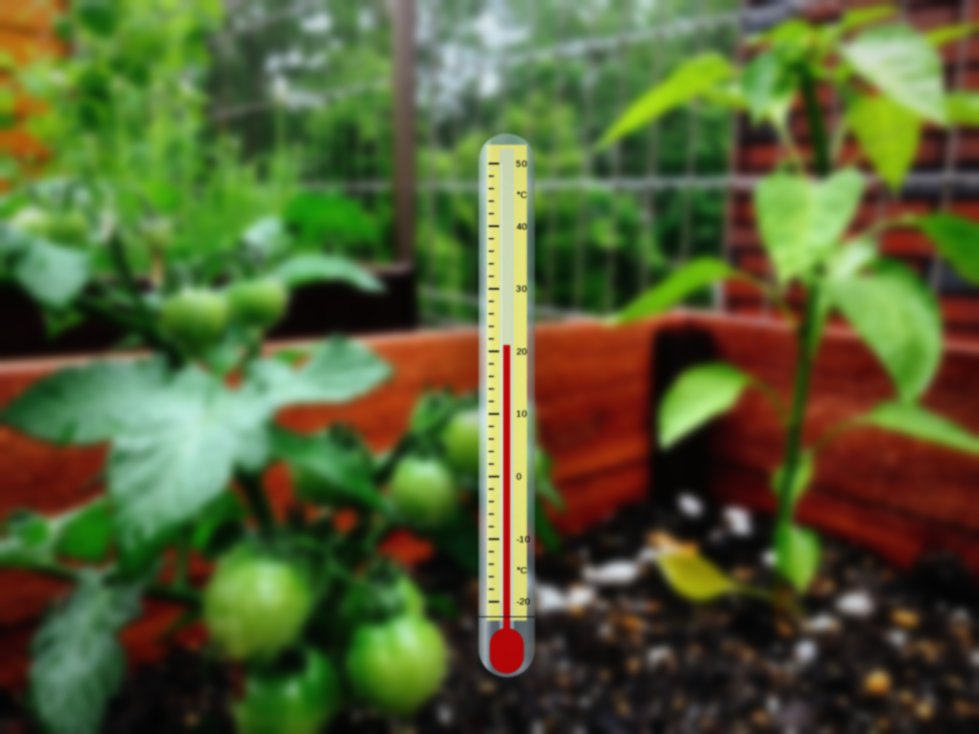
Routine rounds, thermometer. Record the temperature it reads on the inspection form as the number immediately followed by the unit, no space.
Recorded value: 21°C
